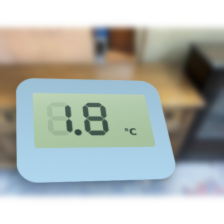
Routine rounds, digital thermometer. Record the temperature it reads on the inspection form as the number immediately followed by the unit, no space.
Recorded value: 1.8°C
